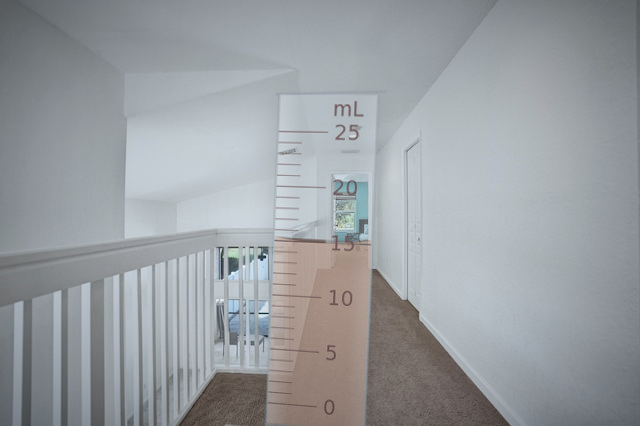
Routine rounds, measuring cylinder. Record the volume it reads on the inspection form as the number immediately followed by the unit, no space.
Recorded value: 15mL
